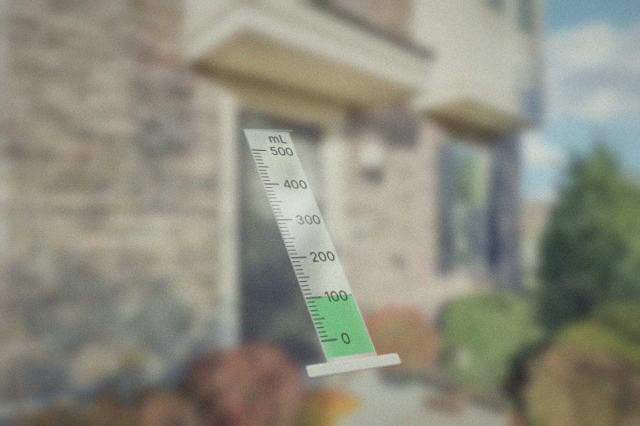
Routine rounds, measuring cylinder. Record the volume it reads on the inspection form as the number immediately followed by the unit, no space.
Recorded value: 100mL
